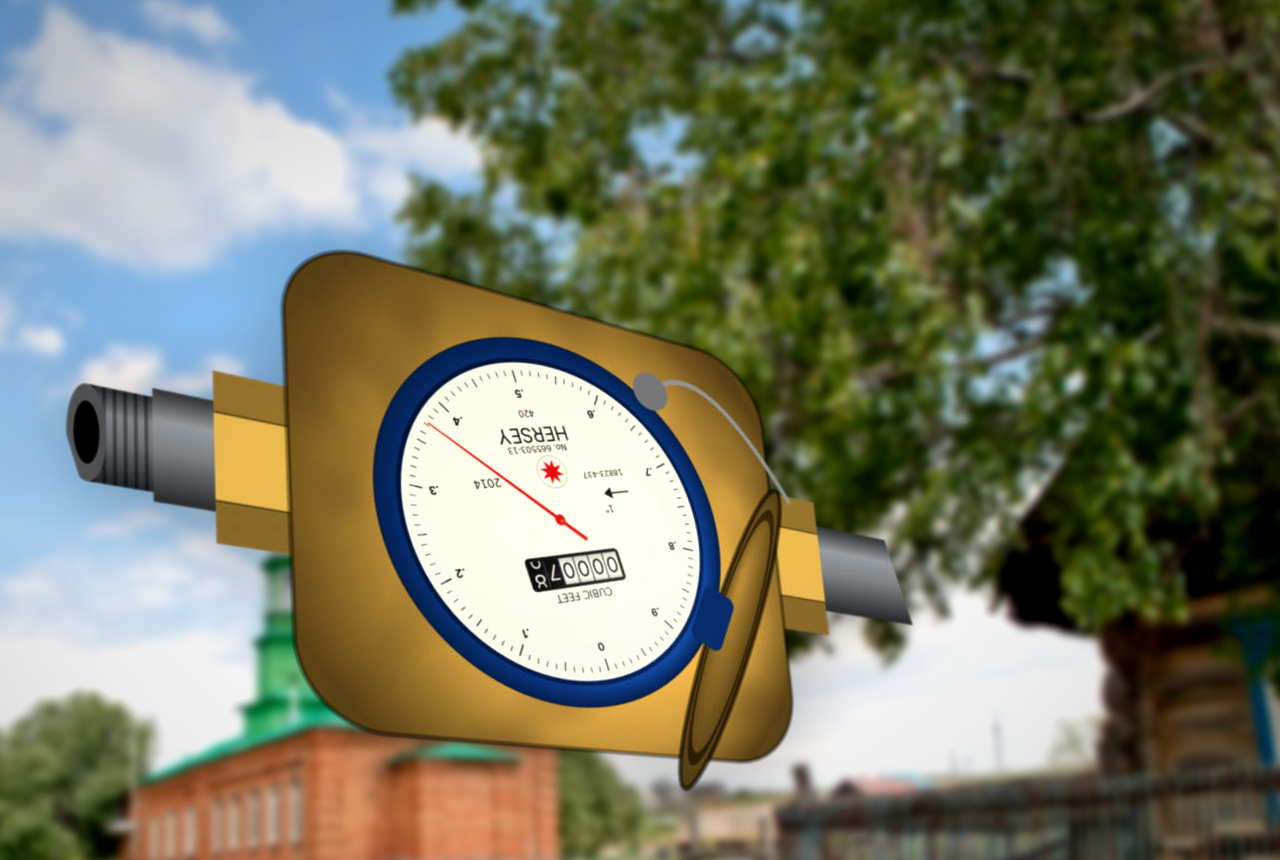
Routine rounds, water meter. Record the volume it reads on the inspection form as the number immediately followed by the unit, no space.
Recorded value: 78.37ft³
